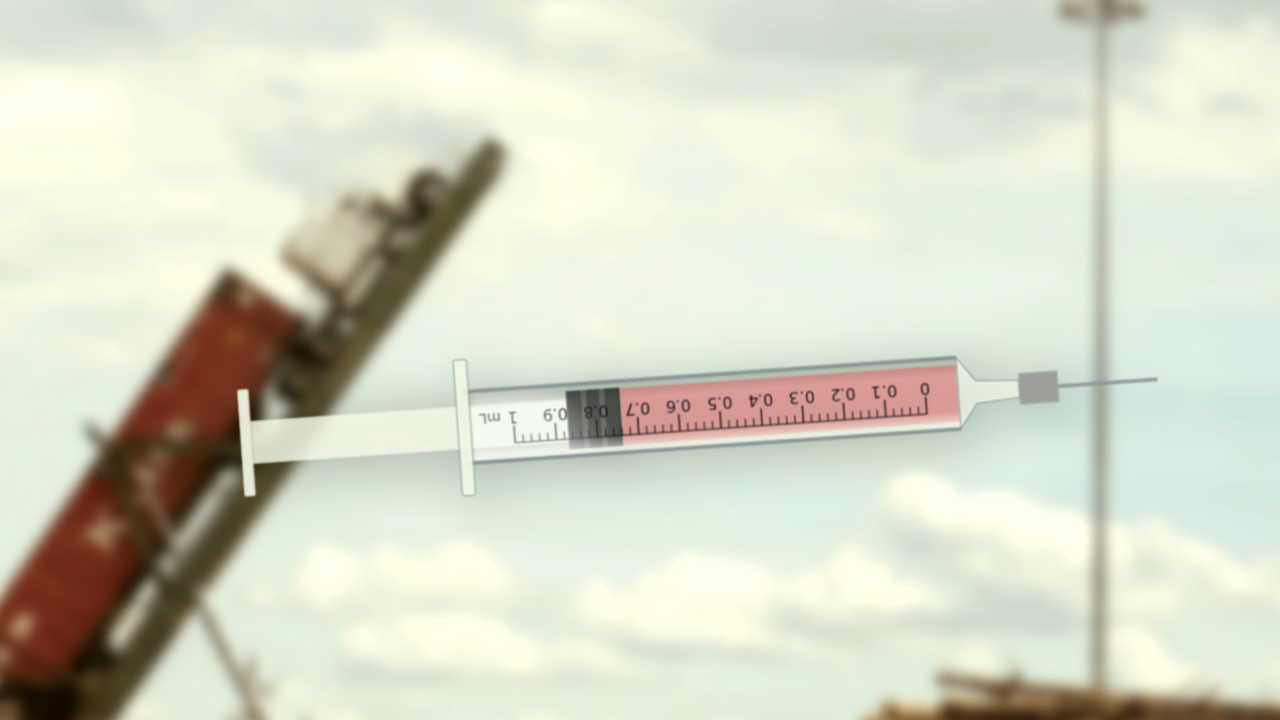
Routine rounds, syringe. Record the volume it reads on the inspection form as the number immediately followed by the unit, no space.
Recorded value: 0.74mL
